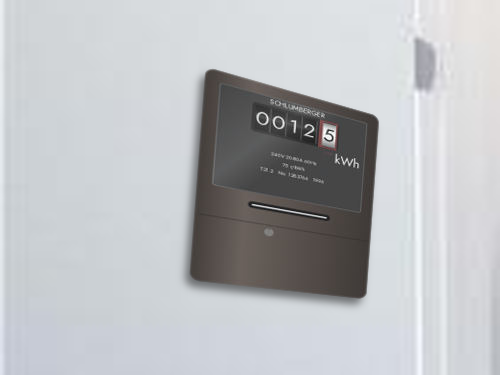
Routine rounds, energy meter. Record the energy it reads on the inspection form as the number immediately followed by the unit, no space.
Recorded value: 12.5kWh
